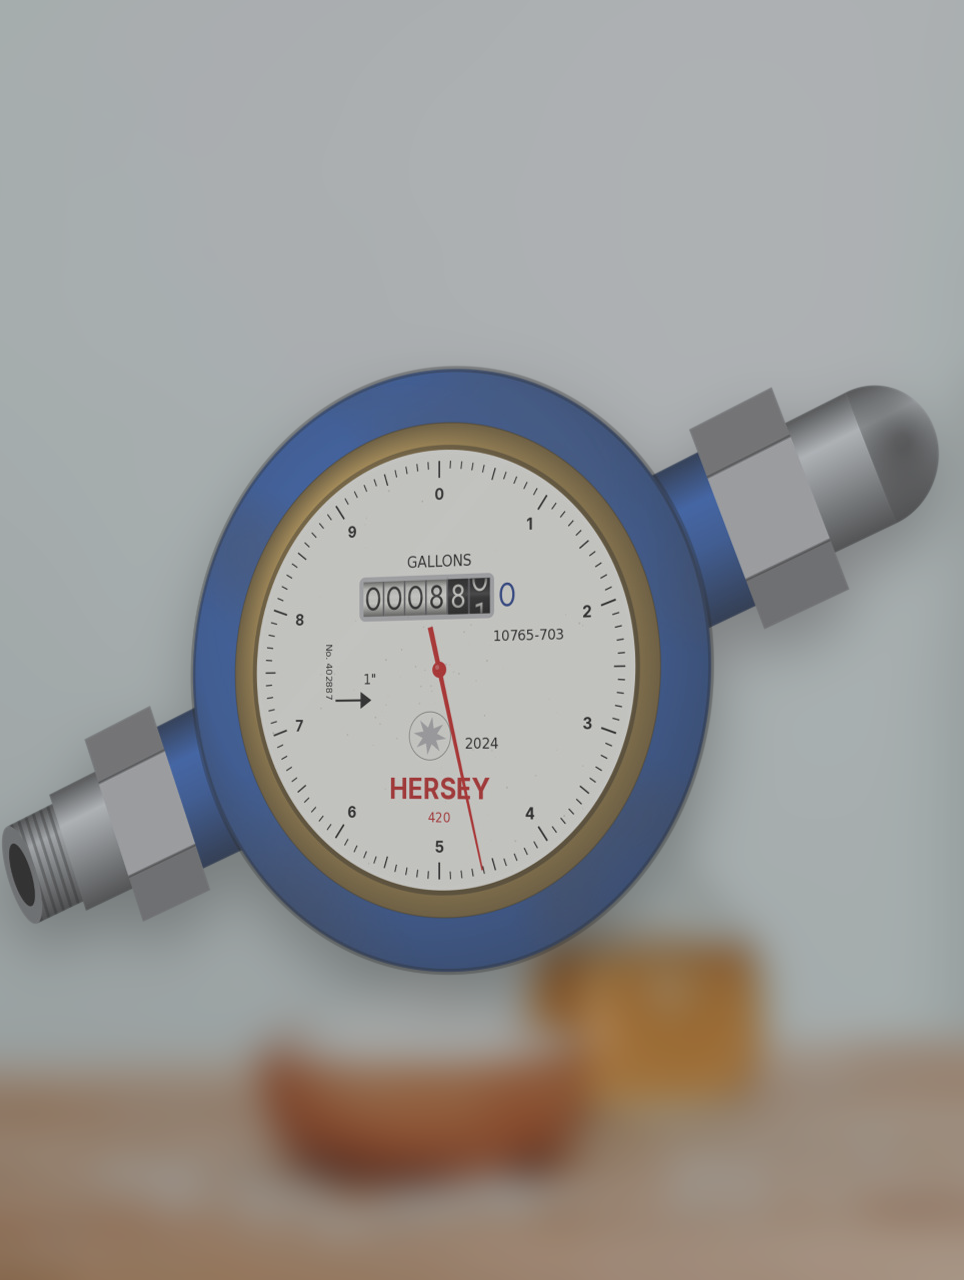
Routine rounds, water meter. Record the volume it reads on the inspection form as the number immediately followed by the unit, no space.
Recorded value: 8804.6gal
